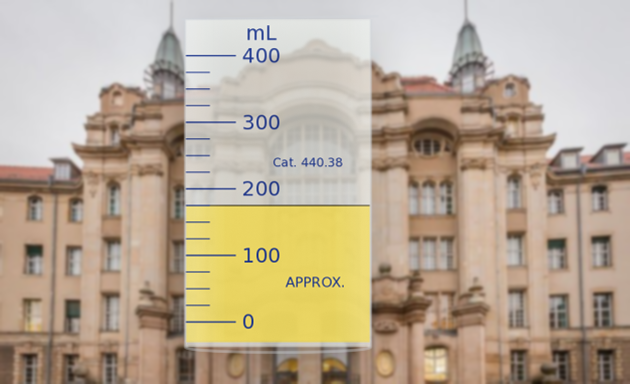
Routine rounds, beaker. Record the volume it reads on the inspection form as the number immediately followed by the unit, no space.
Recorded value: 175mL
